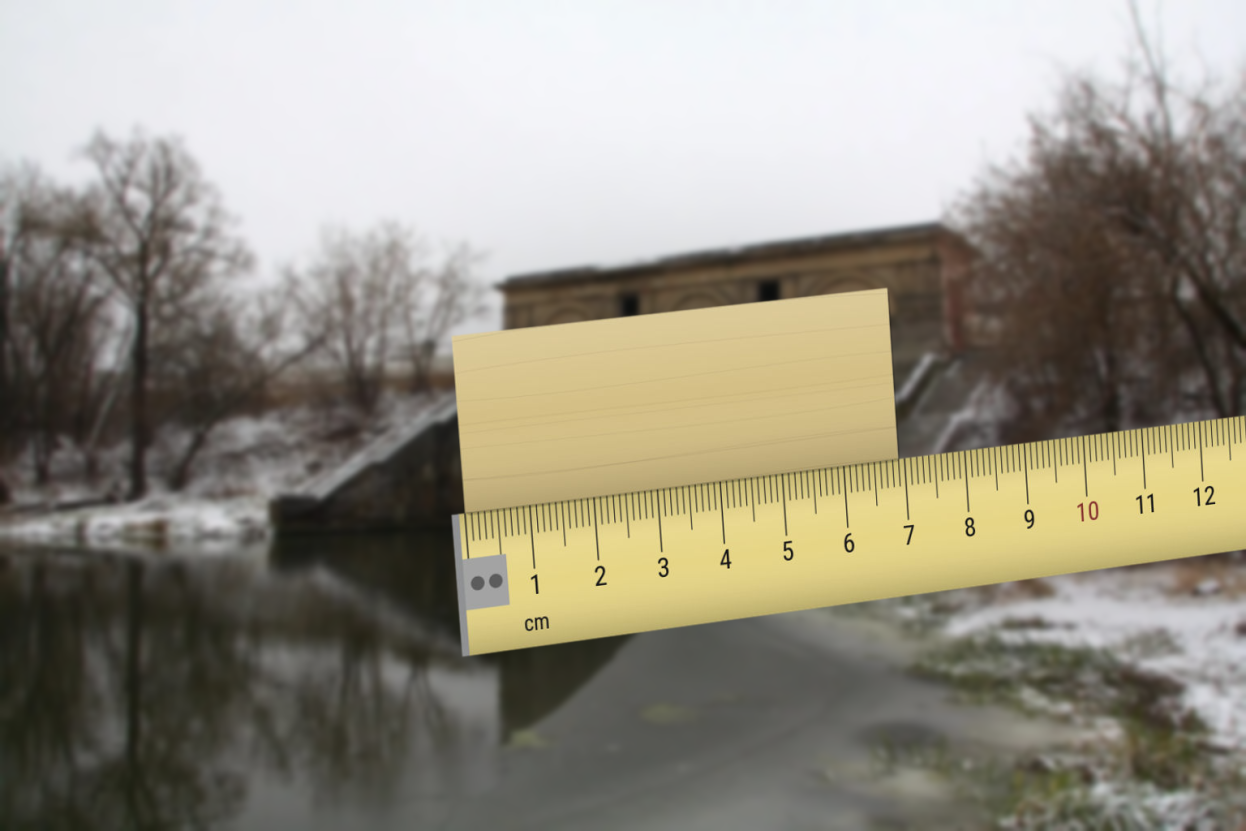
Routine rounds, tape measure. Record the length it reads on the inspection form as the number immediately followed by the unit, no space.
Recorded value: 6.9cm
